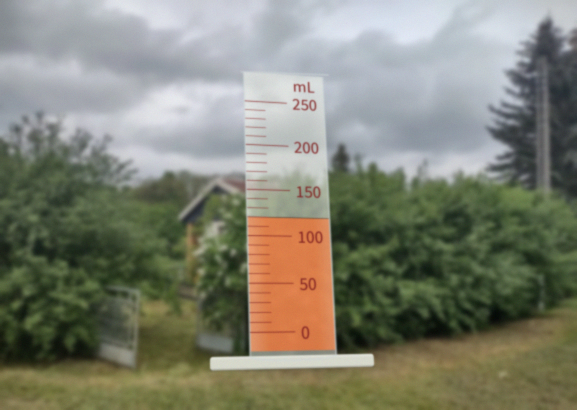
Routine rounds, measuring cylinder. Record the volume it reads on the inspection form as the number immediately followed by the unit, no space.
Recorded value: 120mL
